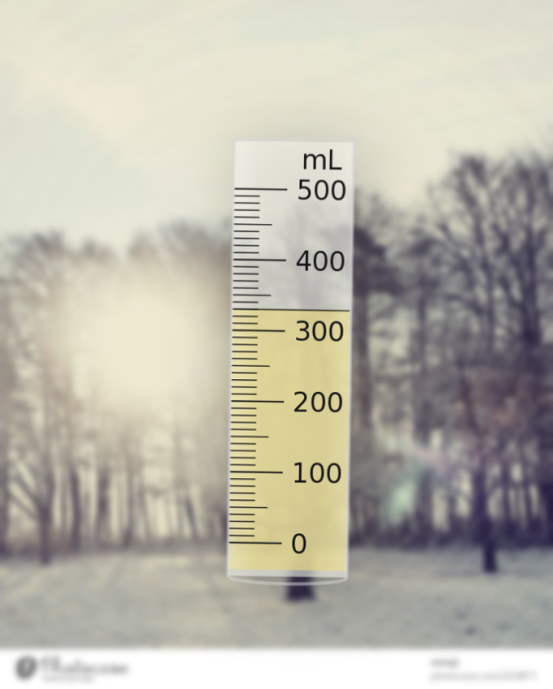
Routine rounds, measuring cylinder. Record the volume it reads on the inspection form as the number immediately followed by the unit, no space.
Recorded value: 330mL
